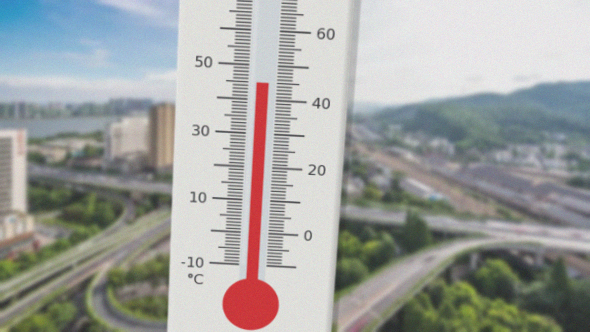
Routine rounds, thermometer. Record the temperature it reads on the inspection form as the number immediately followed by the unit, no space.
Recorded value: 45°C
